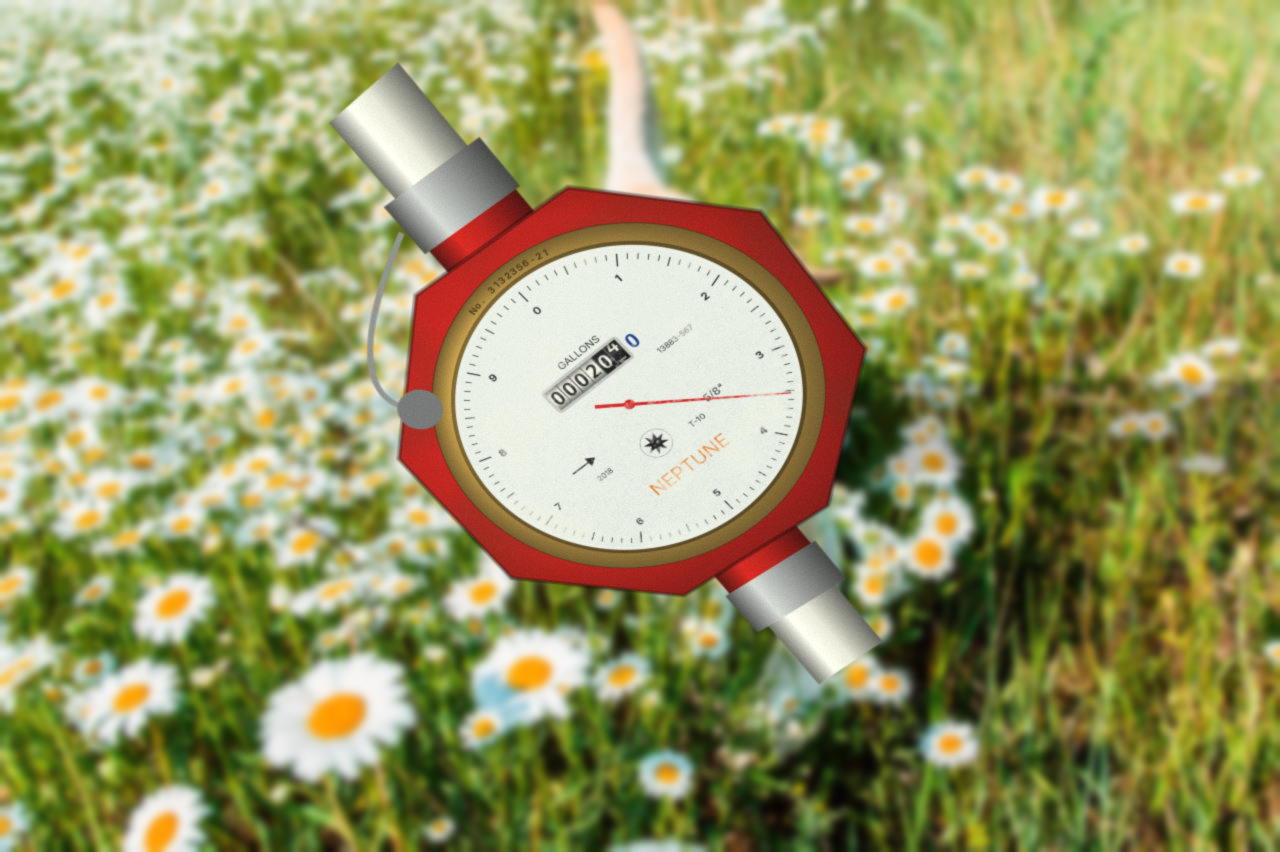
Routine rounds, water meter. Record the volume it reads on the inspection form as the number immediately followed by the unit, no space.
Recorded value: 2043.5gal
